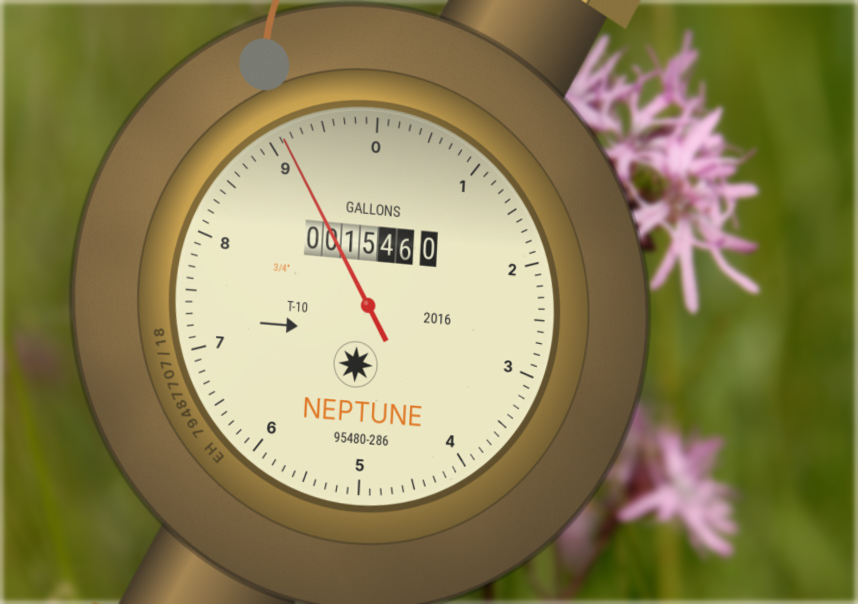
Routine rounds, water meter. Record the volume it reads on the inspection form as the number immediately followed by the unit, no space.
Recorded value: 15459.1gal
